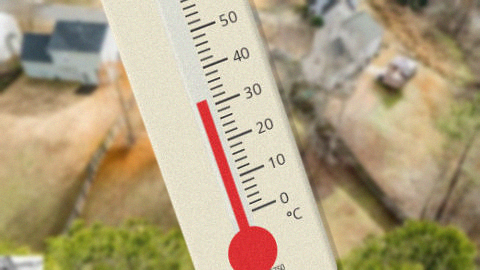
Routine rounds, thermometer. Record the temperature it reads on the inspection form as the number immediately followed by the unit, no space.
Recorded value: 32°C
